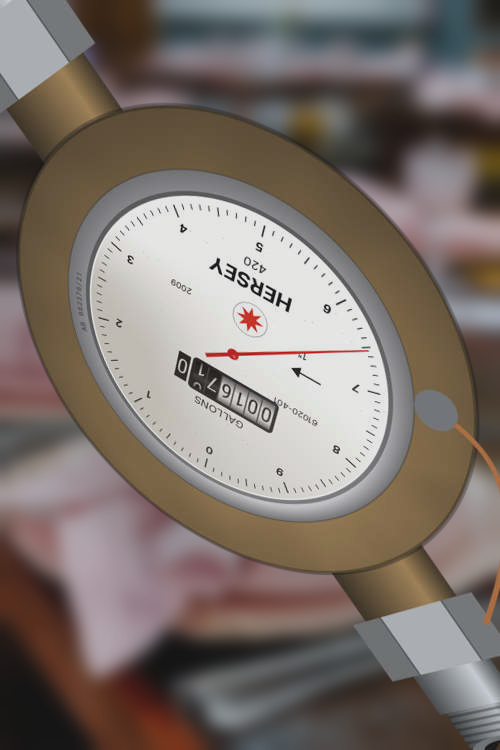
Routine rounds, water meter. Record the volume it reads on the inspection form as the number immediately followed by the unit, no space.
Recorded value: 16706.5gal
